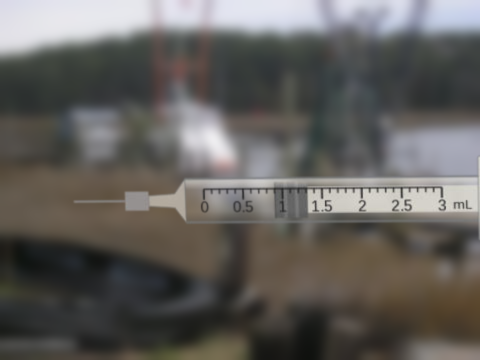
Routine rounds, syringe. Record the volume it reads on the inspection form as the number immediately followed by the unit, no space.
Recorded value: 0.9mL
